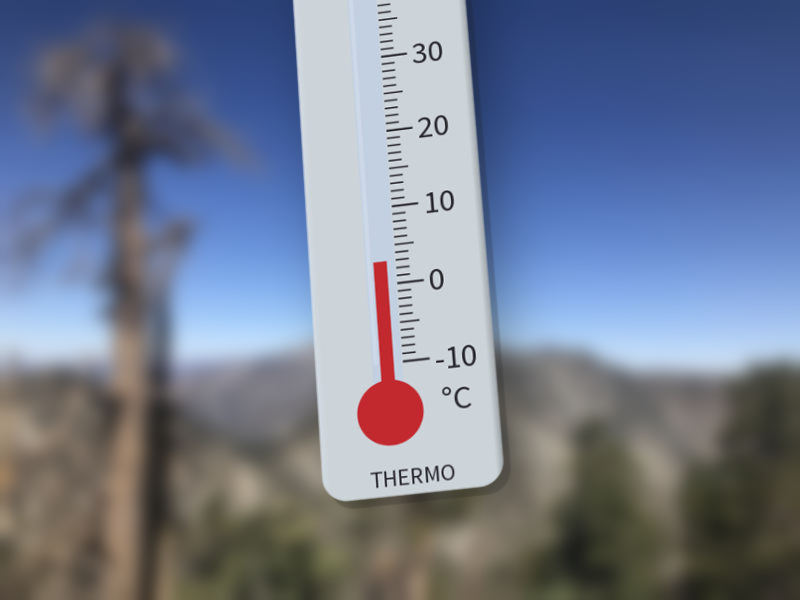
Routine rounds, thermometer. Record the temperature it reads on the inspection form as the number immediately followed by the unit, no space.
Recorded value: 3°C
